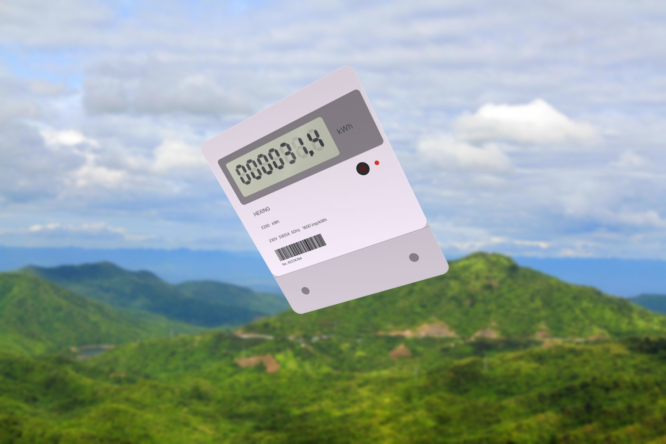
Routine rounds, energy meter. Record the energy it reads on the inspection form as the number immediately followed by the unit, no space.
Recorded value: 31.4kWh
